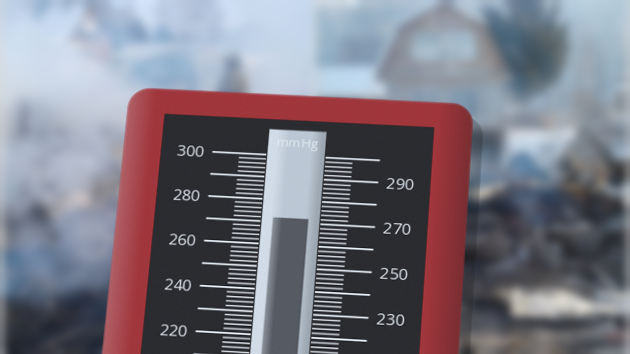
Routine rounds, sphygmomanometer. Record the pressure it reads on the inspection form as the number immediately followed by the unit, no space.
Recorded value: 272mmHg
